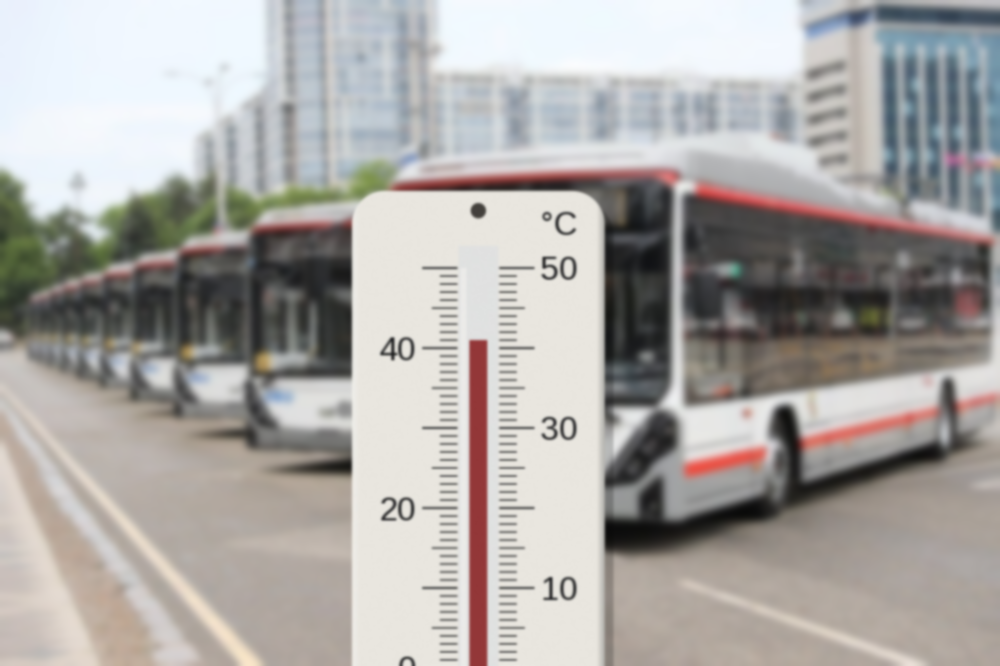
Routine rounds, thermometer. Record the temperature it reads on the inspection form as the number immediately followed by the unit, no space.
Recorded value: 41°C
